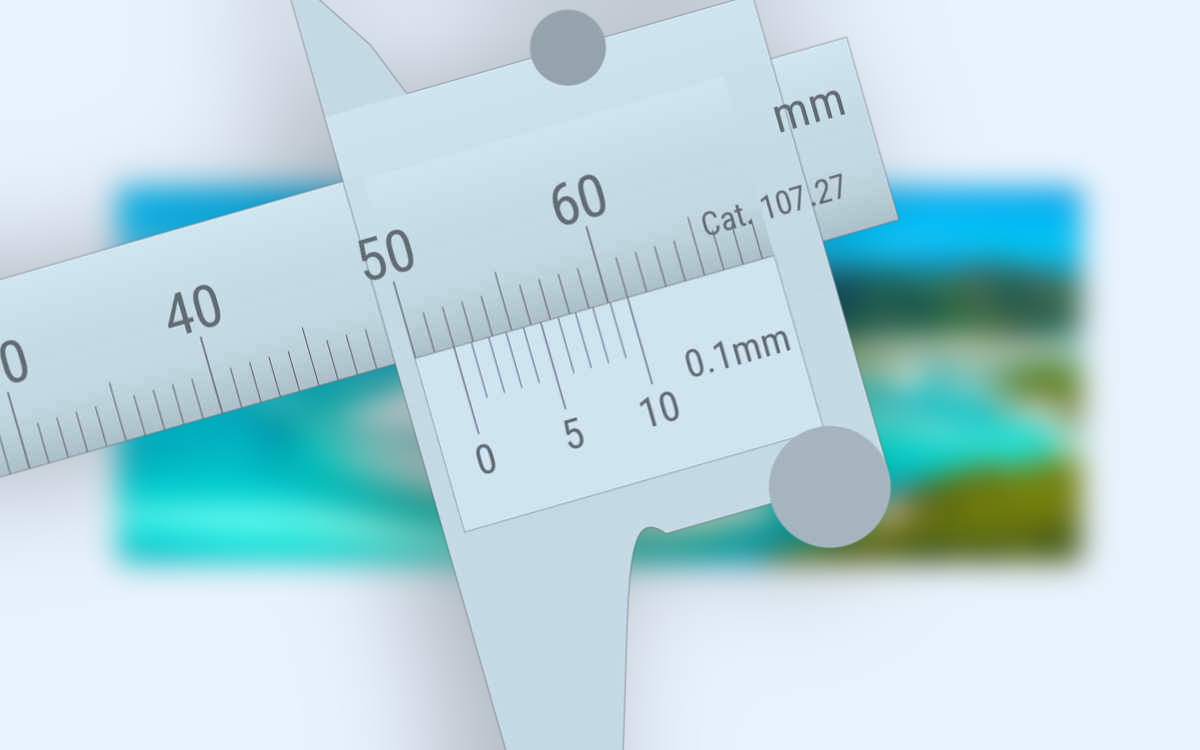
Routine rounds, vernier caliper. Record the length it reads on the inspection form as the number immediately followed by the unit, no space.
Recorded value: 52.0mm
